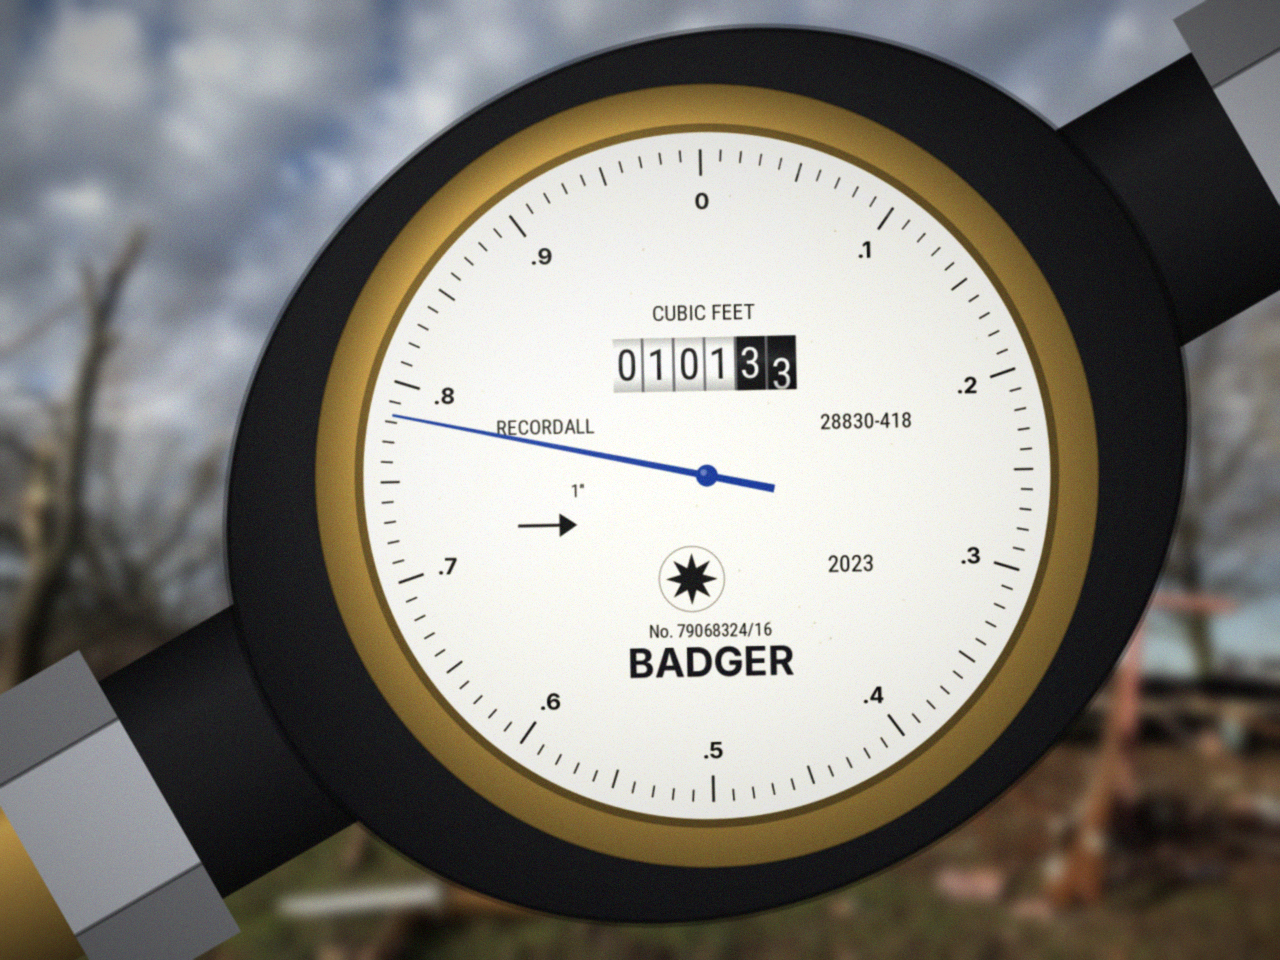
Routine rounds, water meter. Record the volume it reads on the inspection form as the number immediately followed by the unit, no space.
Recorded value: 10132.78ft³
